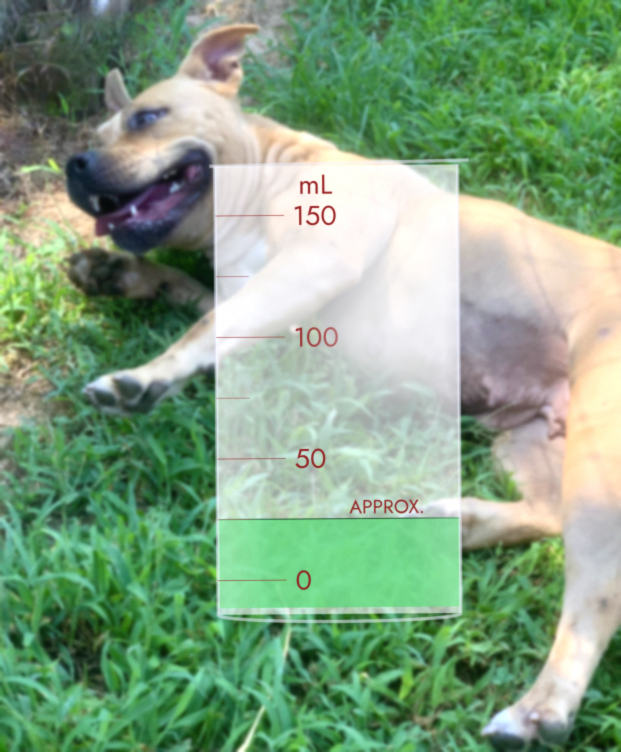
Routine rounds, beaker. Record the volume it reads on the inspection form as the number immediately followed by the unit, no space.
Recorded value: 25mL
